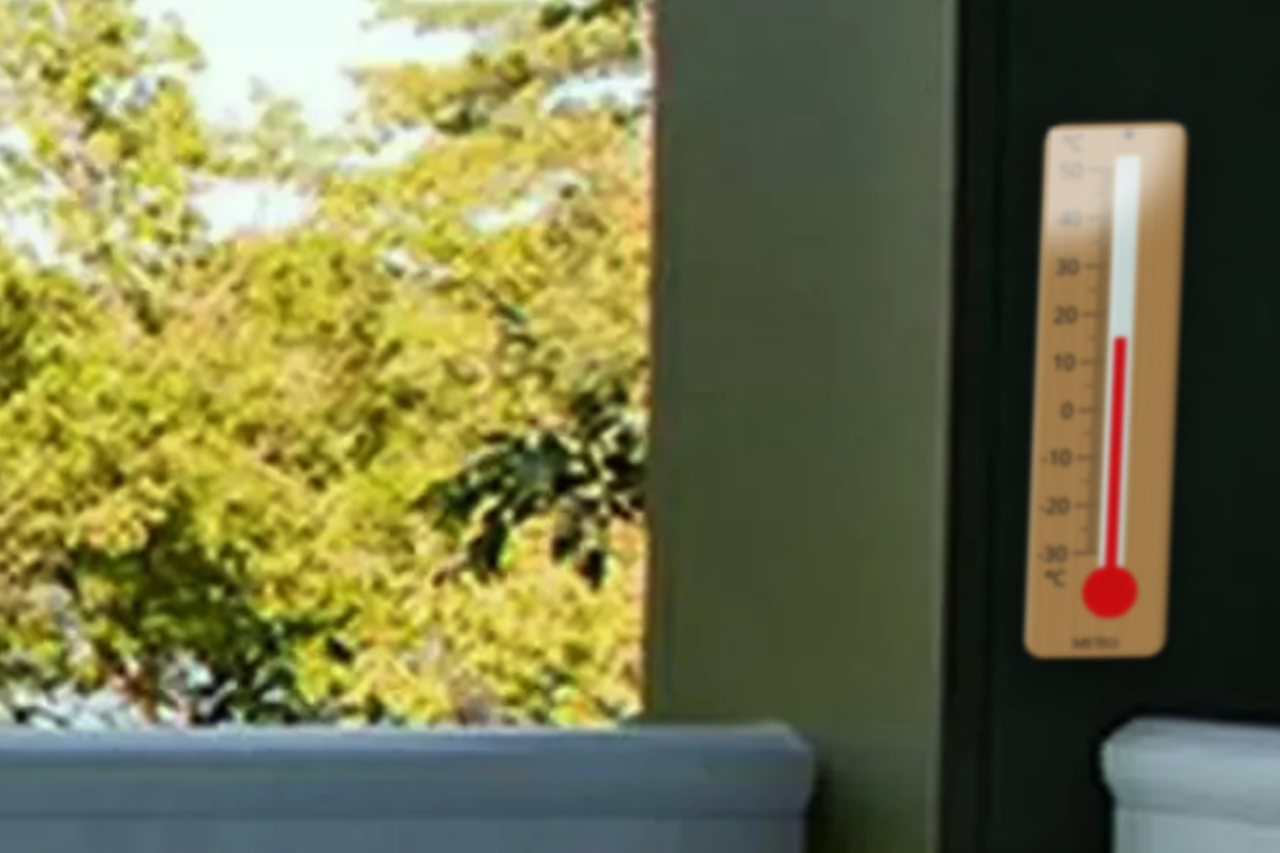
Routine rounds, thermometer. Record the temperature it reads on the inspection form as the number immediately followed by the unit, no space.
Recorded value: 15°C
